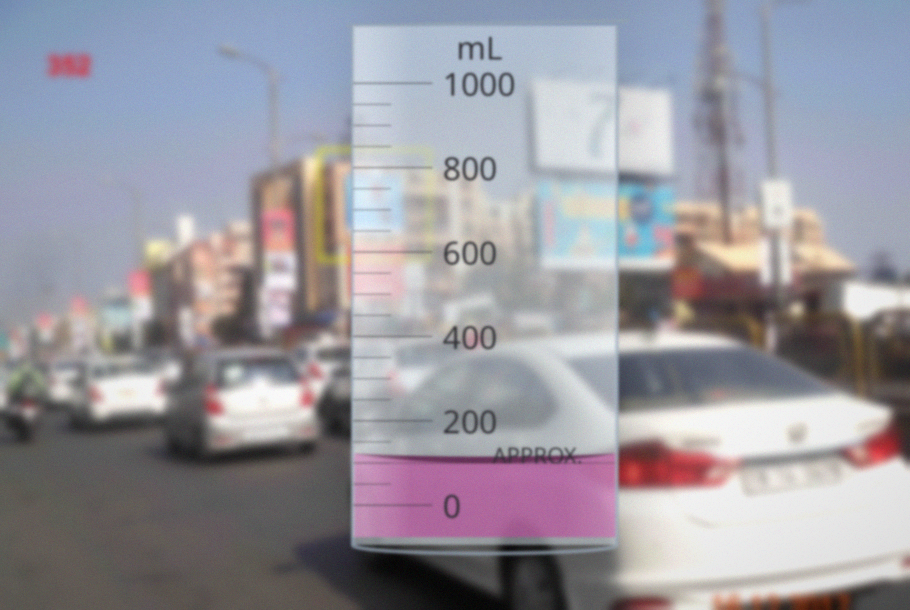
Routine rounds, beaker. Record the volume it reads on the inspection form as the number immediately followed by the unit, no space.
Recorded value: 100mL
